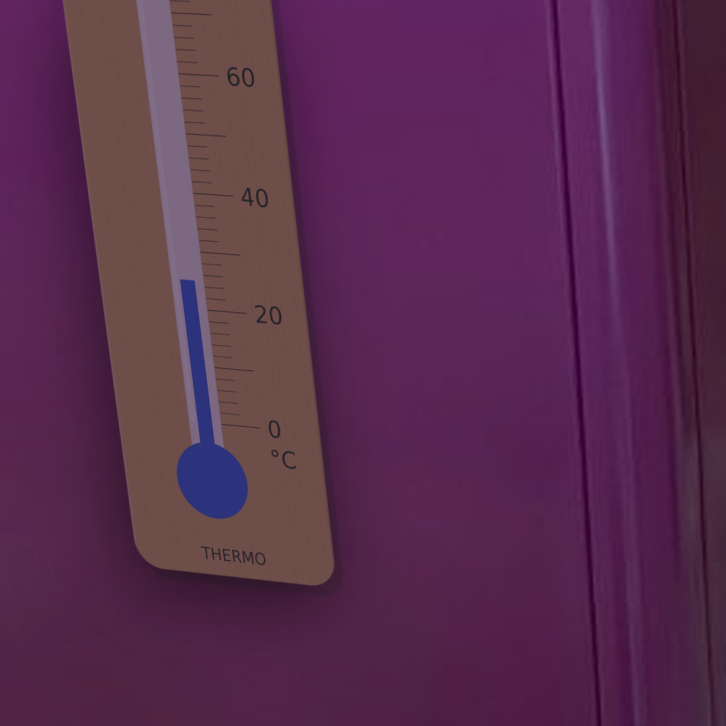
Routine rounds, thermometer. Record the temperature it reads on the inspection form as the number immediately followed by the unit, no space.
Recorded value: 25°C
